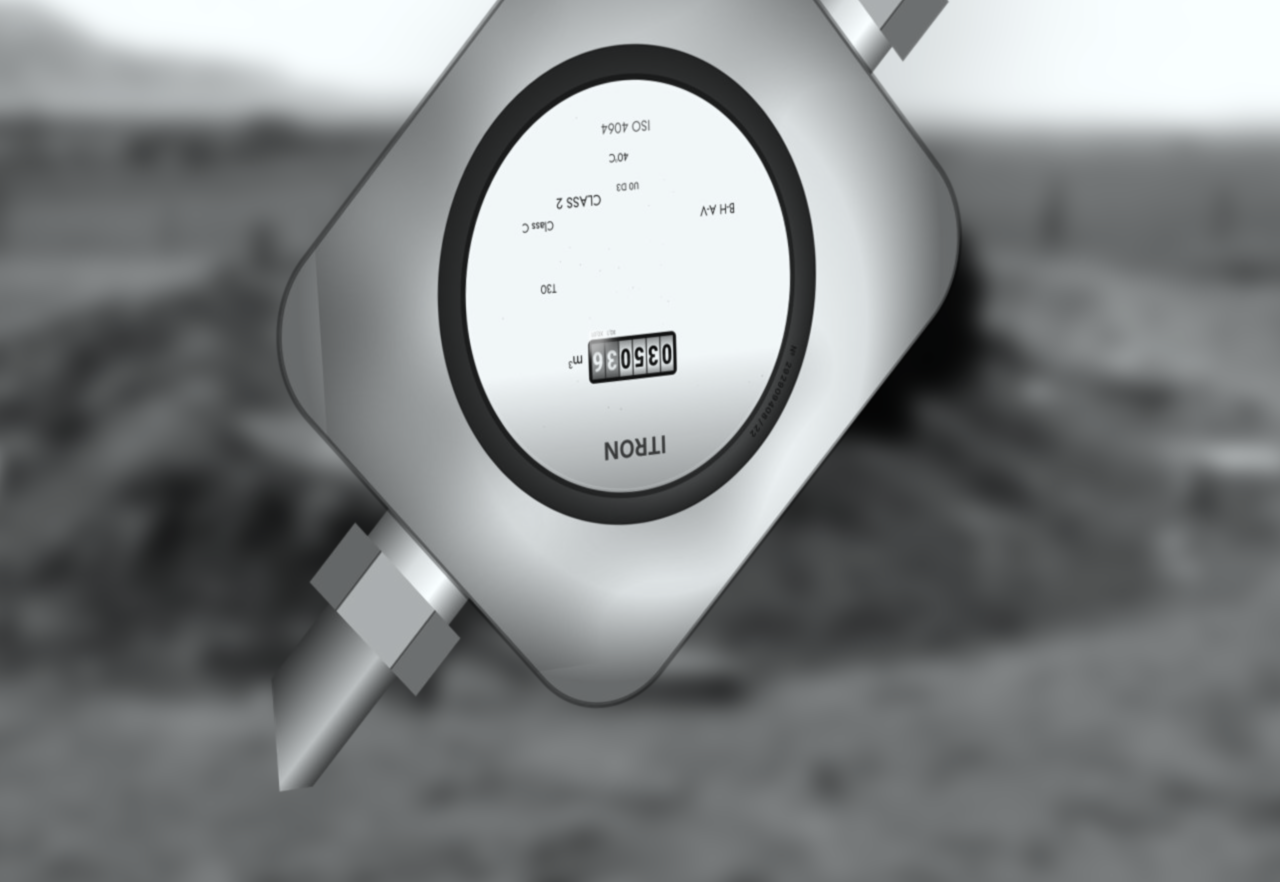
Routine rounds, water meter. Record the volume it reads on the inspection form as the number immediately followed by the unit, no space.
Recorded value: 350.36m³
